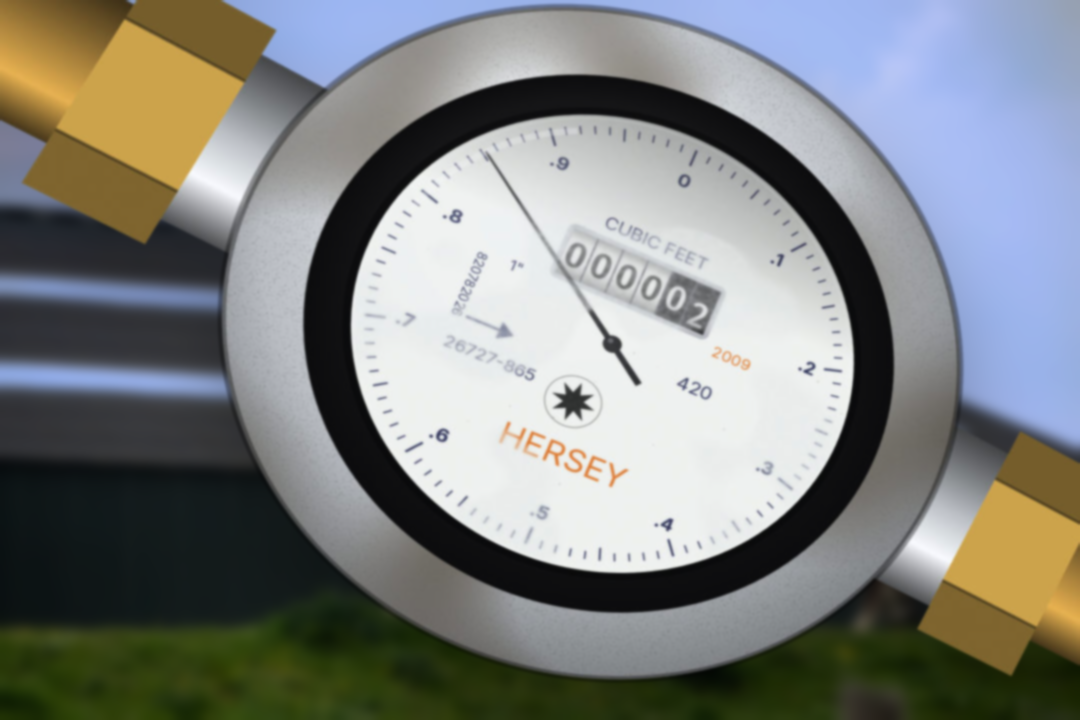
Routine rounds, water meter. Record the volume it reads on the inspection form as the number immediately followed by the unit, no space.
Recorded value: 1.85ft³
